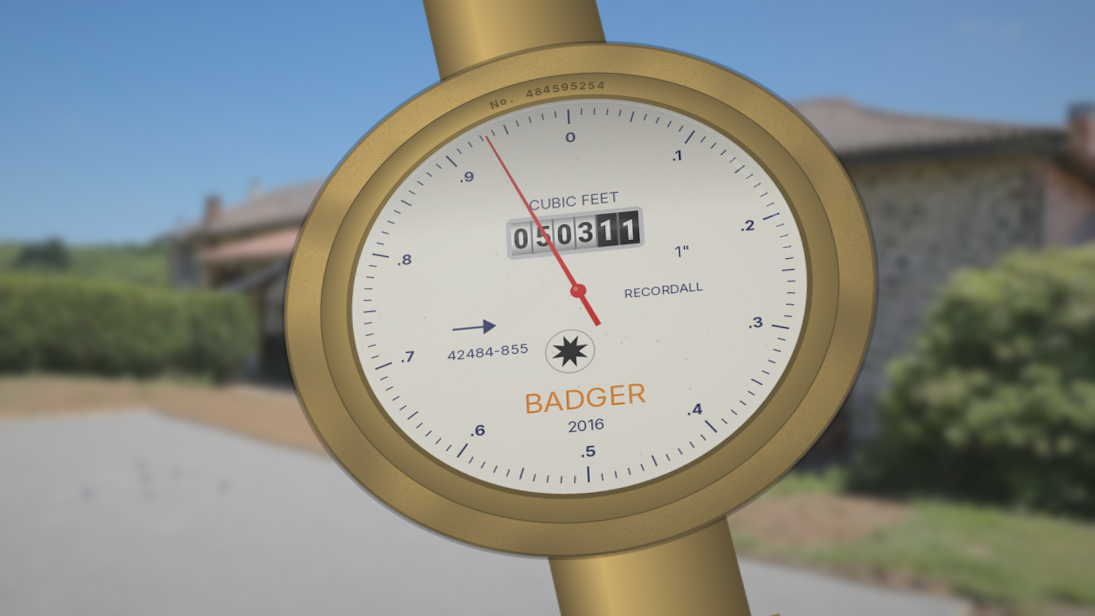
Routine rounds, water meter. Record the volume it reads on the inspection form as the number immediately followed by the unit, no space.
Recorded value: 50310.93ft³
